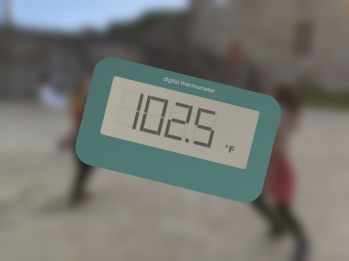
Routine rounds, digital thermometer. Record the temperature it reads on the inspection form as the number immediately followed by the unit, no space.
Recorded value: 102.5°F
